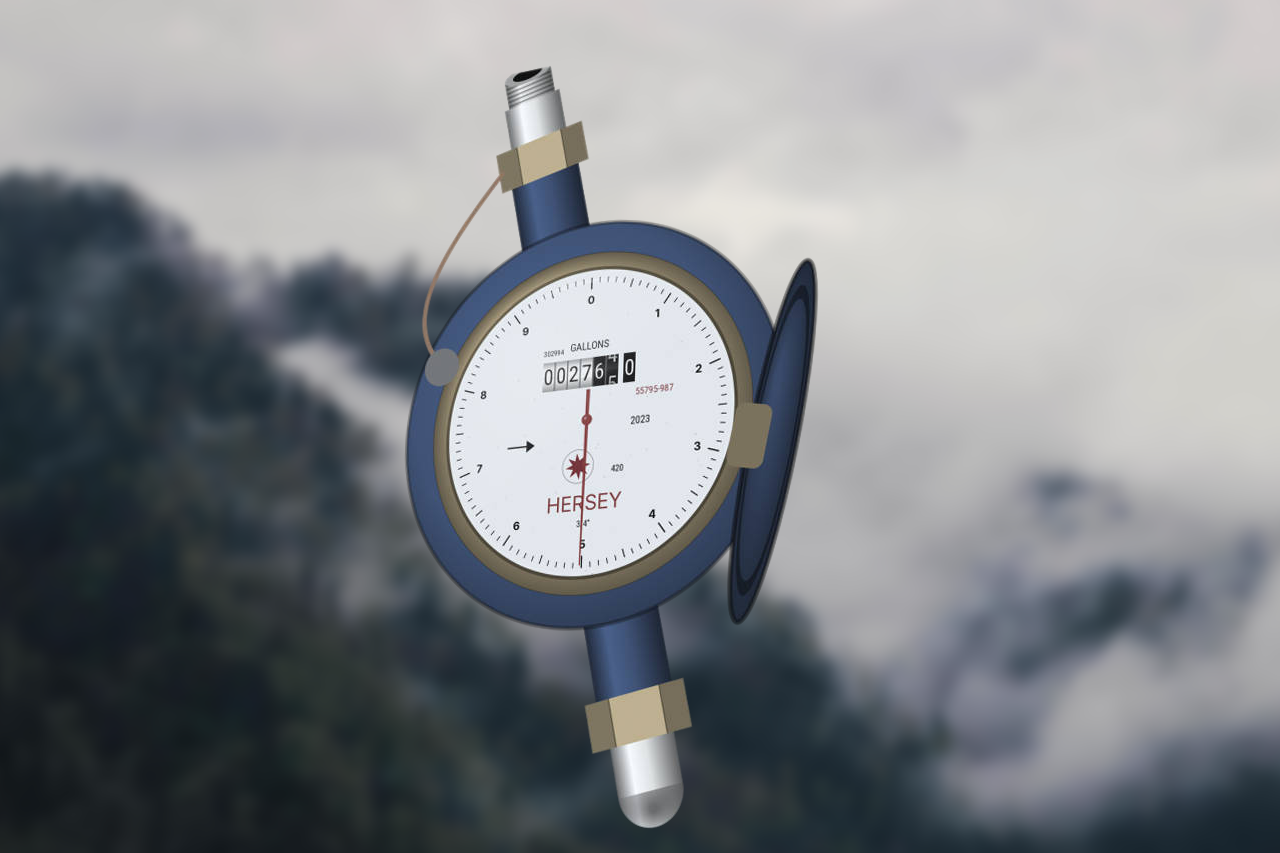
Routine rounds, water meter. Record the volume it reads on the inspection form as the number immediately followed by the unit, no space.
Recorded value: 27645.0gal
